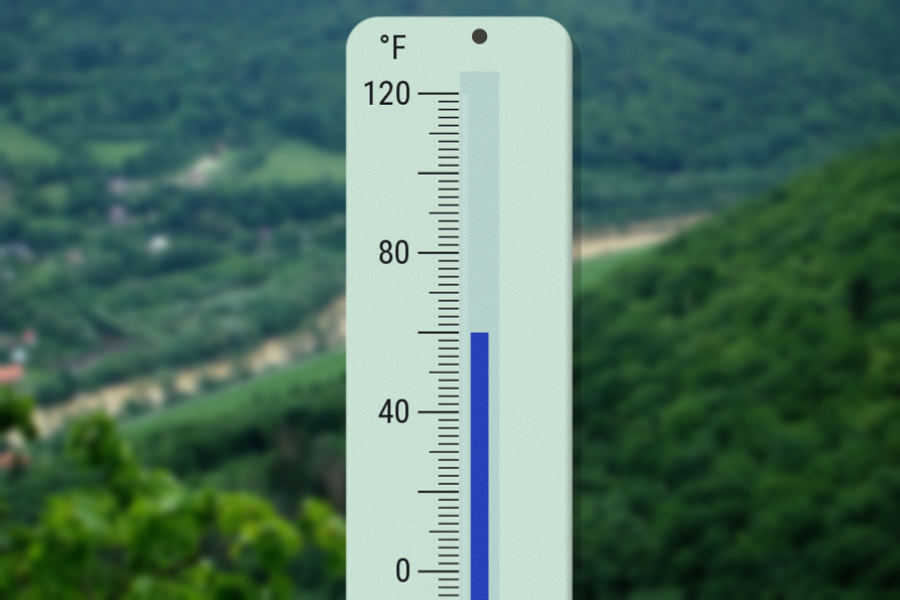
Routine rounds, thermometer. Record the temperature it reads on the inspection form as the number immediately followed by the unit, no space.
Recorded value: 60°F
